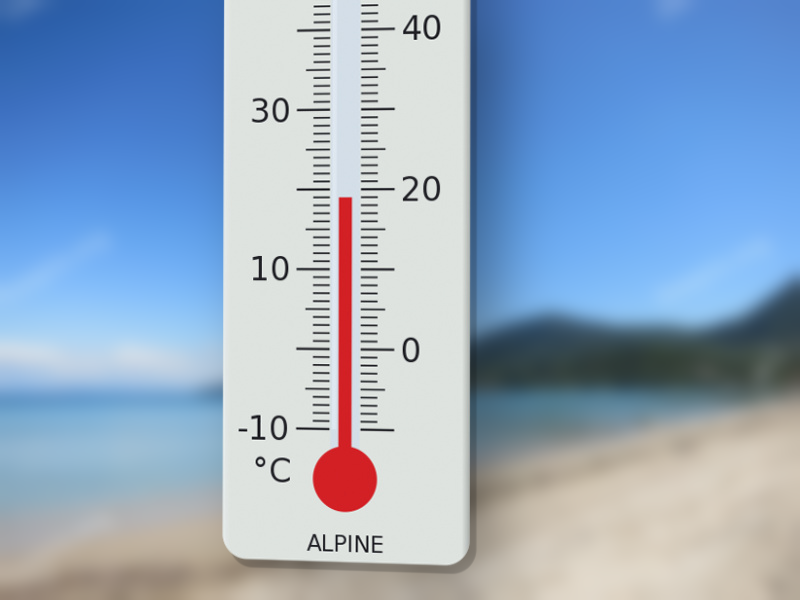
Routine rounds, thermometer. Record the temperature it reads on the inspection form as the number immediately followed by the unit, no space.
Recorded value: 19°C
